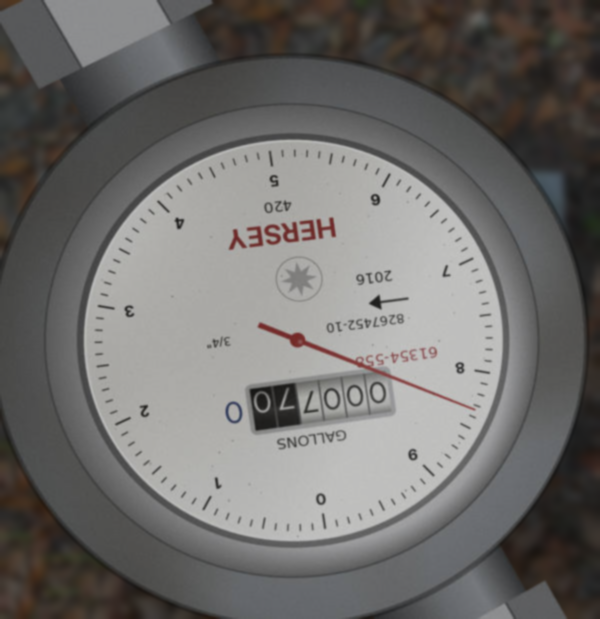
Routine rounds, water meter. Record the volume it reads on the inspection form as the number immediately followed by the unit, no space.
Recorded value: 7698.3gal
